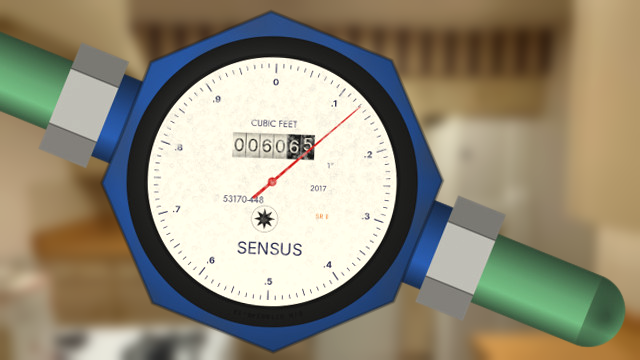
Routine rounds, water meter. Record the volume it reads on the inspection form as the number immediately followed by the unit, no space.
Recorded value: 6065.13ft³
